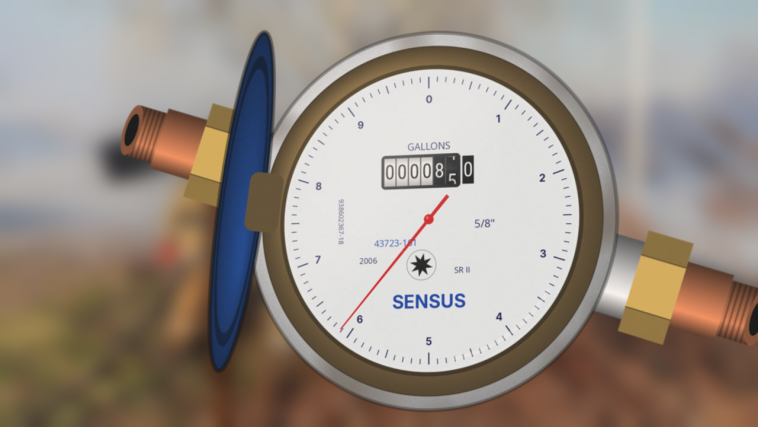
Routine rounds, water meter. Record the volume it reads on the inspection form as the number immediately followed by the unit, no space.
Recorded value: 846.1gal
